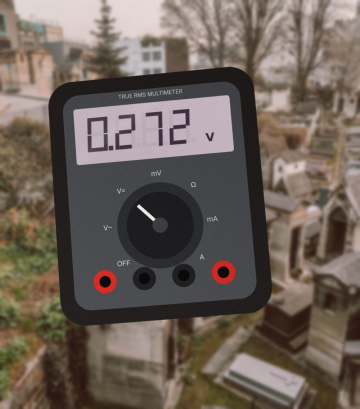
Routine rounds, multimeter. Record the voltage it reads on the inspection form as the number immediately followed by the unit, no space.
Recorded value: 0.272V
